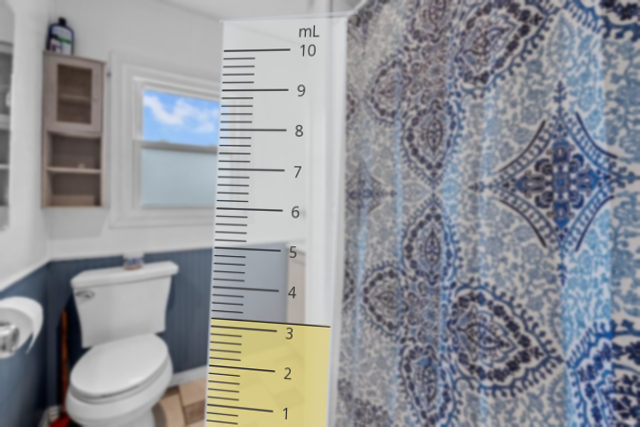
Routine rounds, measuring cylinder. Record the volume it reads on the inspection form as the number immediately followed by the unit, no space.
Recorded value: 3.2mL
